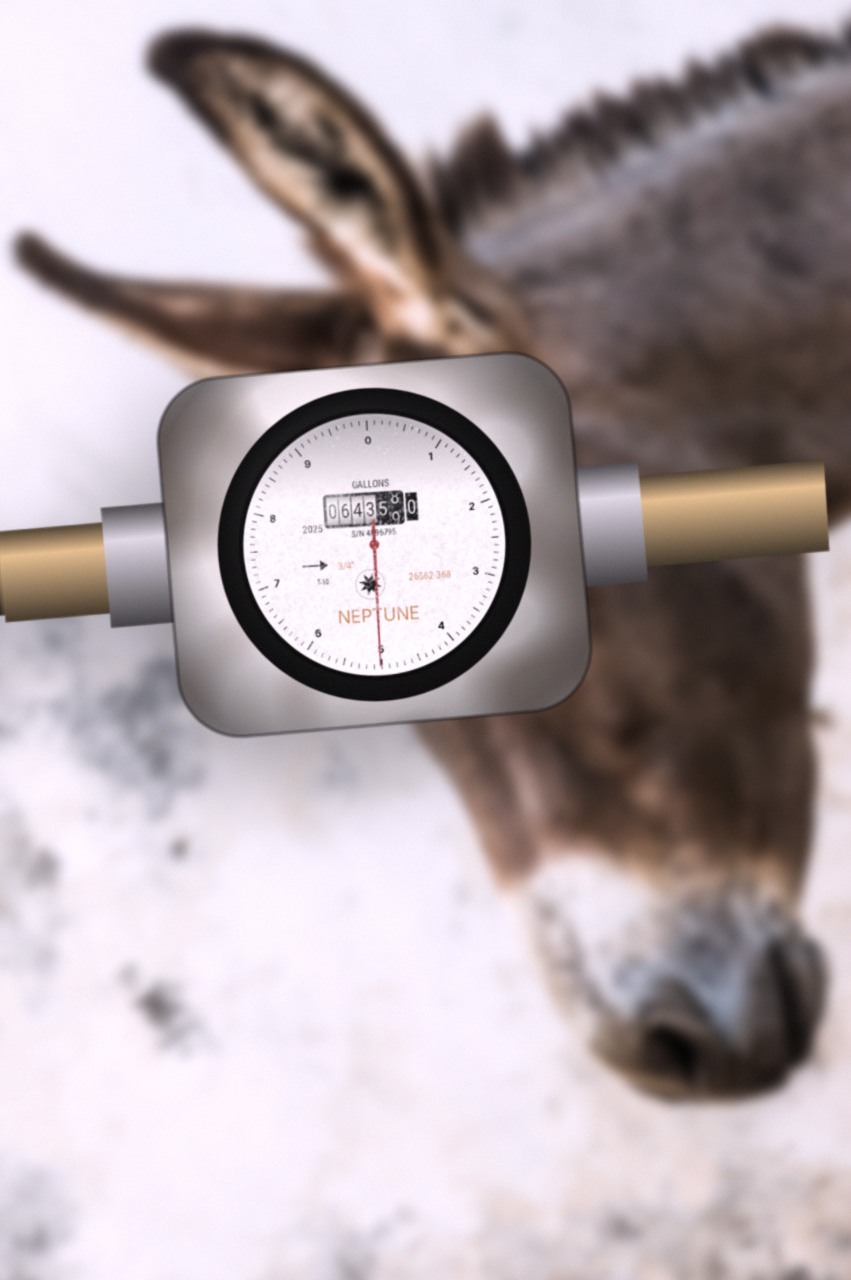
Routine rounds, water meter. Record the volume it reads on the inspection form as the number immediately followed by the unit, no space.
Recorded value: 643585.0gal
